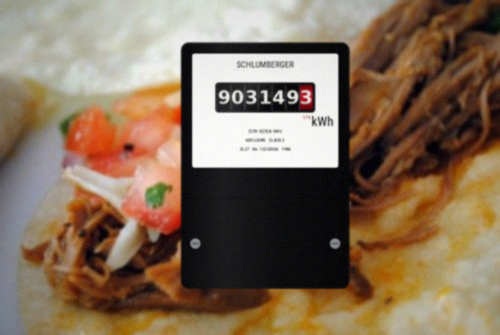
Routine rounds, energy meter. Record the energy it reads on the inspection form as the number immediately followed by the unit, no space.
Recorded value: 903149.3kWh
